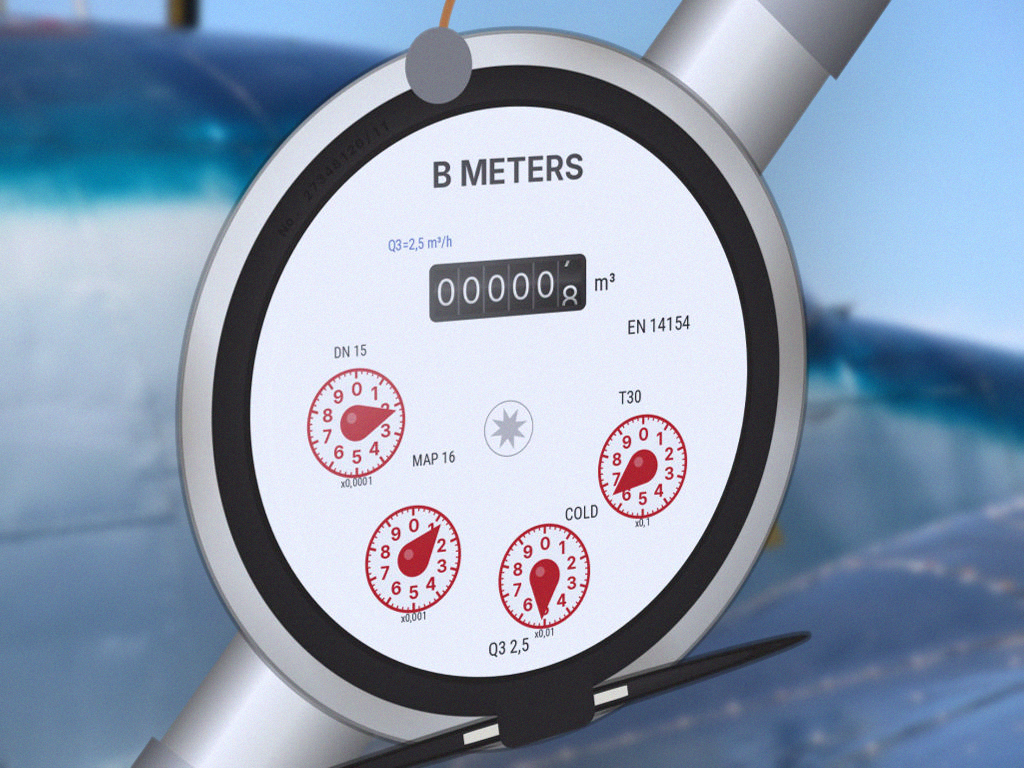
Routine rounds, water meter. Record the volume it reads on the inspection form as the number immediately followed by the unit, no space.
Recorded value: 7.6512m³
